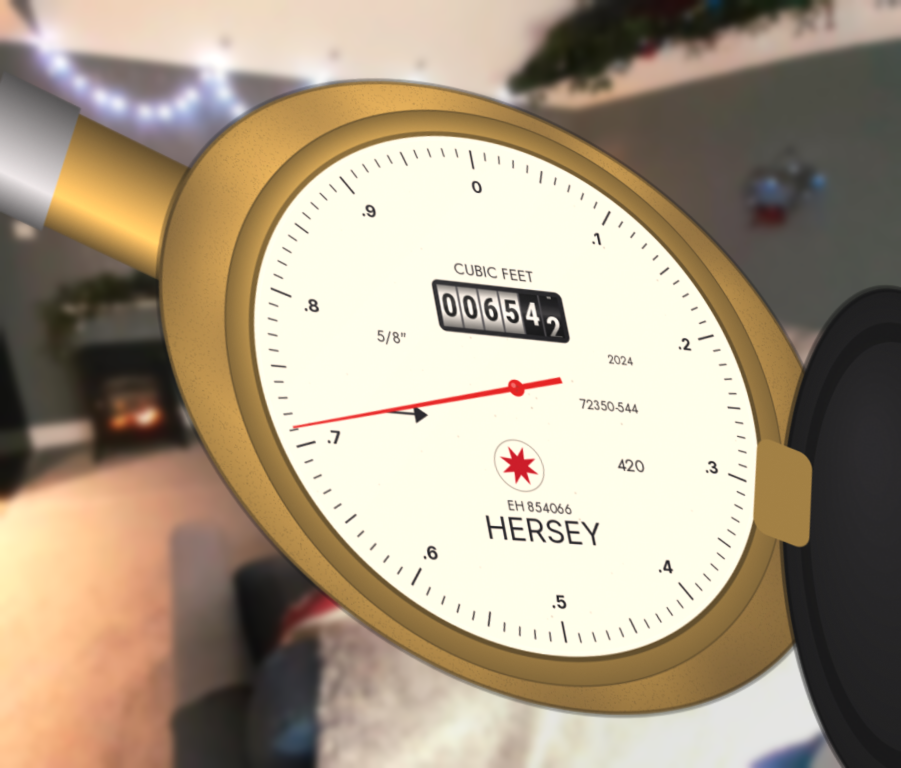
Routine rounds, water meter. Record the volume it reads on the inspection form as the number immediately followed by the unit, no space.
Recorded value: 6541.71ft³
